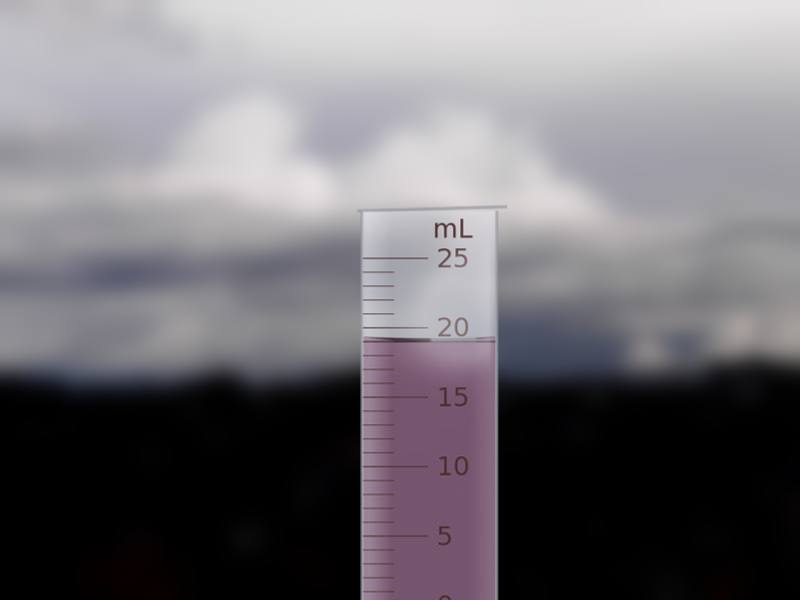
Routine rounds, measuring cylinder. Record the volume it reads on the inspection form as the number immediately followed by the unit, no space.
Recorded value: 19mL
